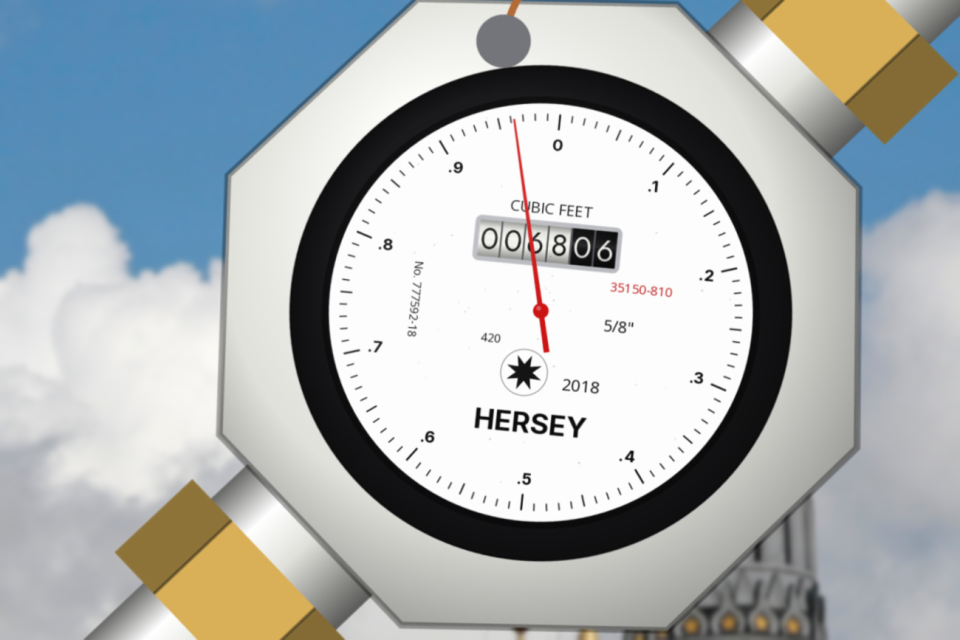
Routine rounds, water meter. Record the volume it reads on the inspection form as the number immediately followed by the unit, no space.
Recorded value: 6805.96ft³
